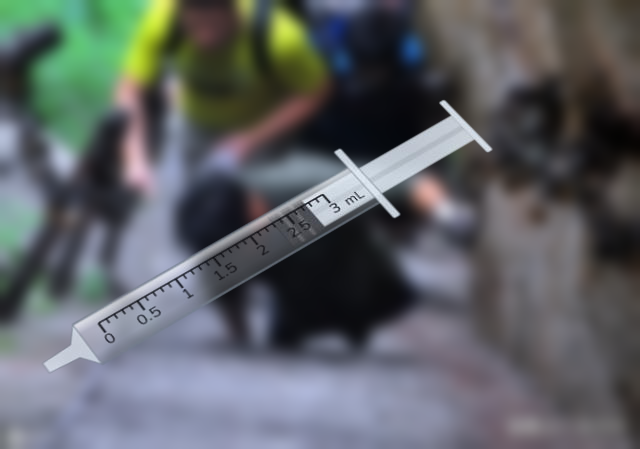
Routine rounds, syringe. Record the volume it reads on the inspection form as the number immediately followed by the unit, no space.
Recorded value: 2.3mL
